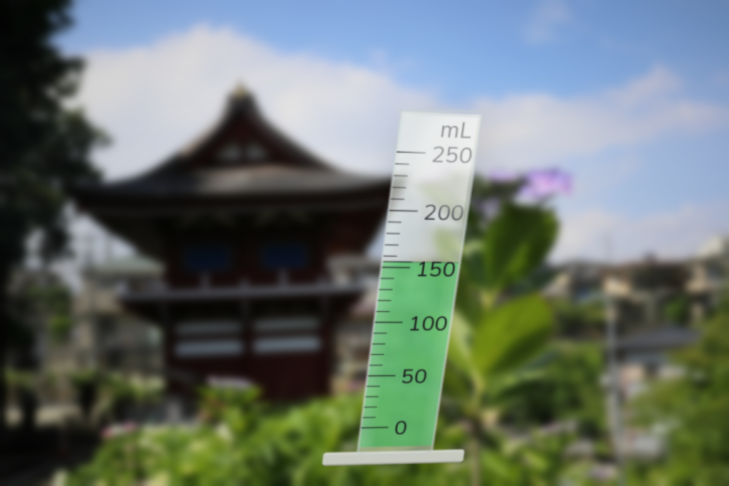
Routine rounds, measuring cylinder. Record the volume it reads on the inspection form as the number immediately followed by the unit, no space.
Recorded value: 155mL
